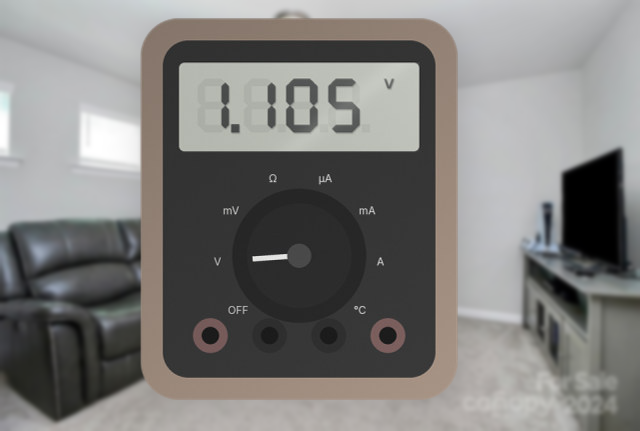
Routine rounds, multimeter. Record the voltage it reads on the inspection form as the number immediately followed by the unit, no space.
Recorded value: 1.105V
